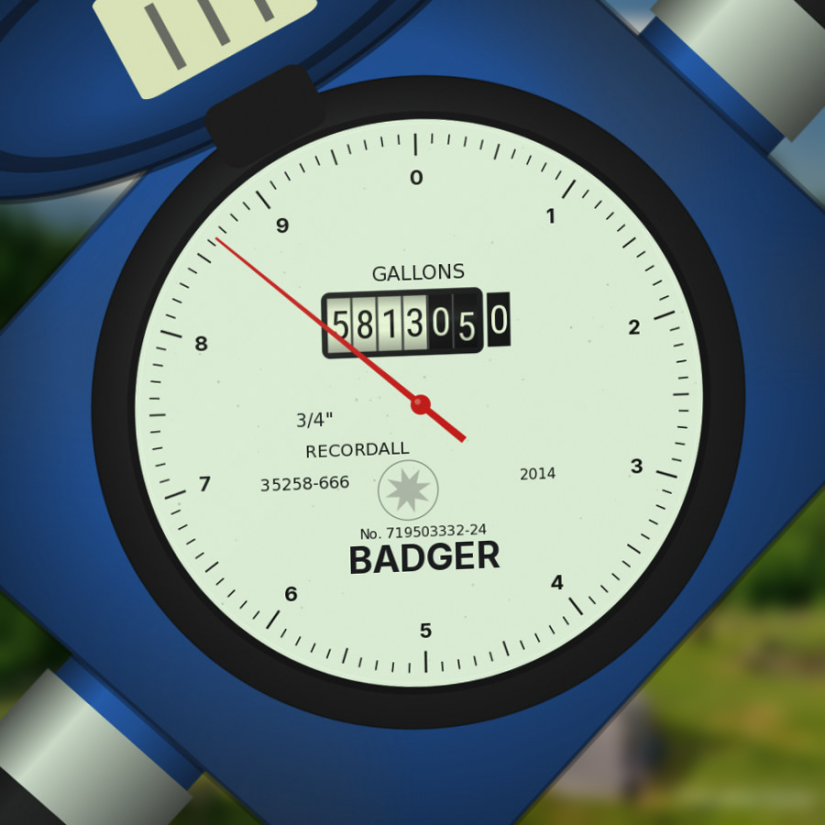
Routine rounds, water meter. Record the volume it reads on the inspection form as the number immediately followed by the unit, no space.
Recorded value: 5813048.6gal
